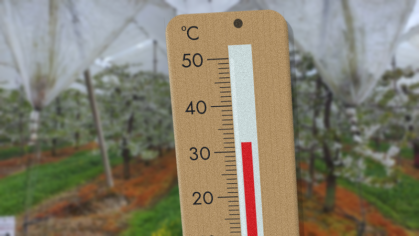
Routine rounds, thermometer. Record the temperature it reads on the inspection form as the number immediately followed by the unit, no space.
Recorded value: 32°C
